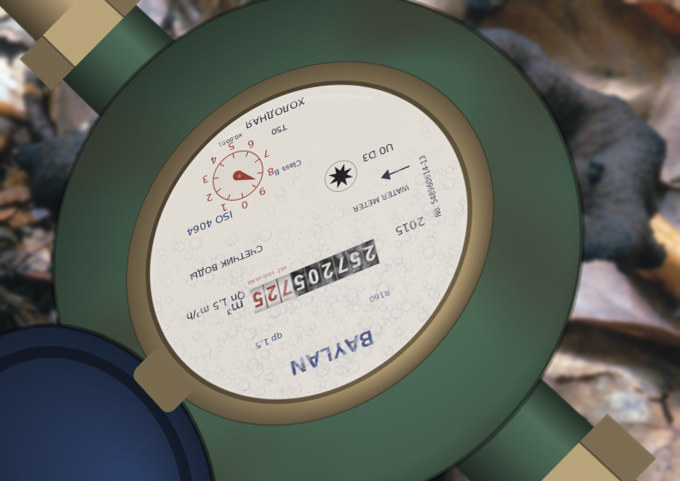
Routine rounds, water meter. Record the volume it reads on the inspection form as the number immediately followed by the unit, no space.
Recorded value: 257205.7258m³
